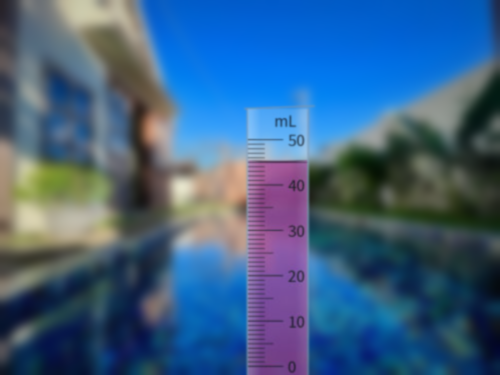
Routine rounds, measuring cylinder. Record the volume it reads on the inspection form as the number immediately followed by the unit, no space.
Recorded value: 45mL
